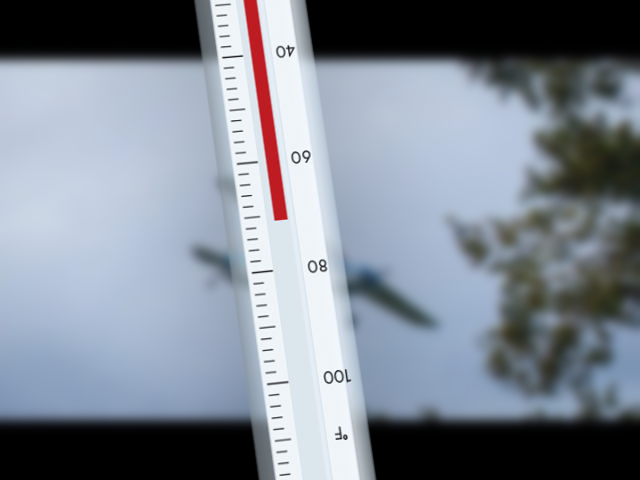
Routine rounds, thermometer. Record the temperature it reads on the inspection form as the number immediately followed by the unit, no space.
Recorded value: 71°F
